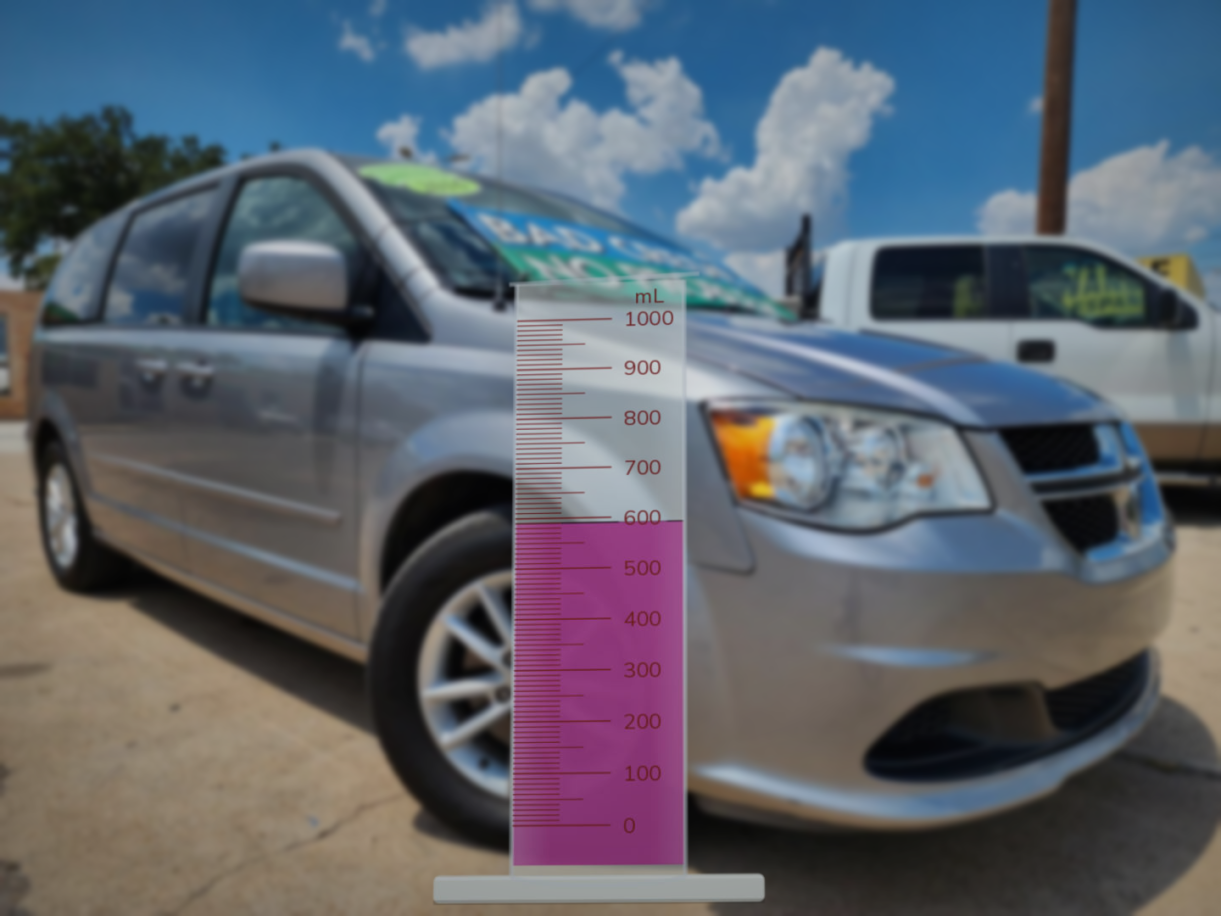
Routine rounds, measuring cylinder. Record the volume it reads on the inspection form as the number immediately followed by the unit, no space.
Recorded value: 590mL
